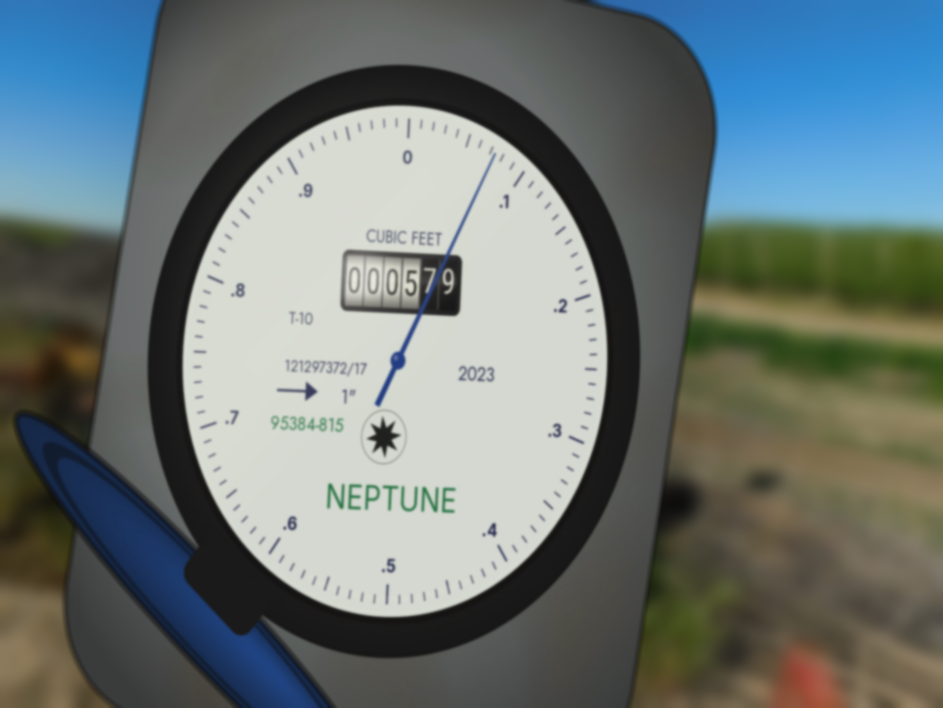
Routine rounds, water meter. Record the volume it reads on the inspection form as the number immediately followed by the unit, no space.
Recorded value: 579.07ft³
